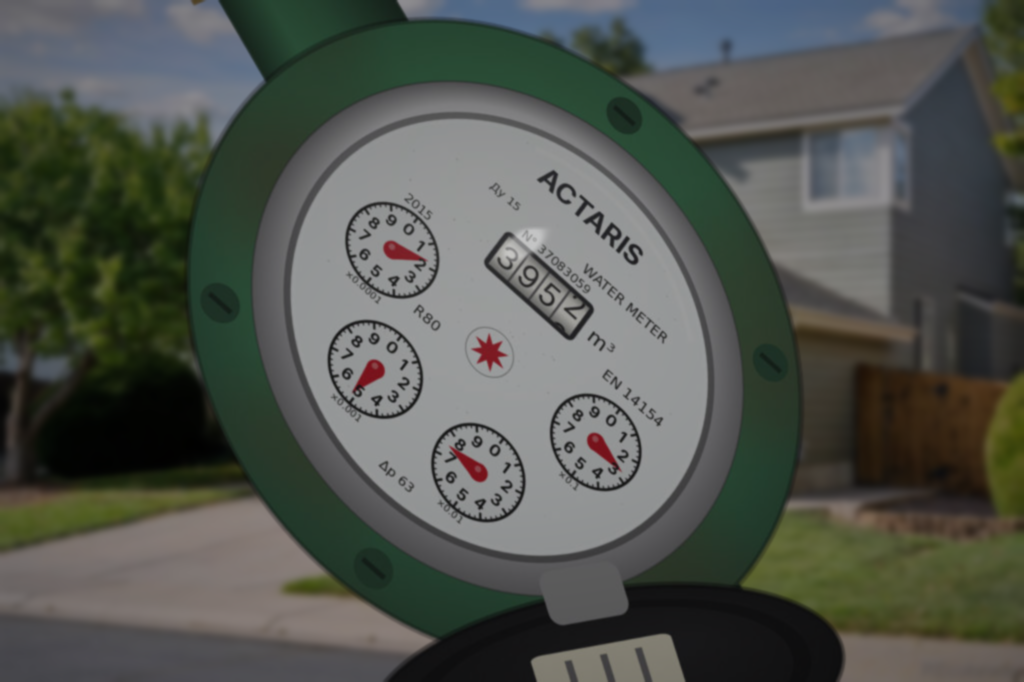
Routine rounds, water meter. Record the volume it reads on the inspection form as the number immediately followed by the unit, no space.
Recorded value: 3952.2751m³
